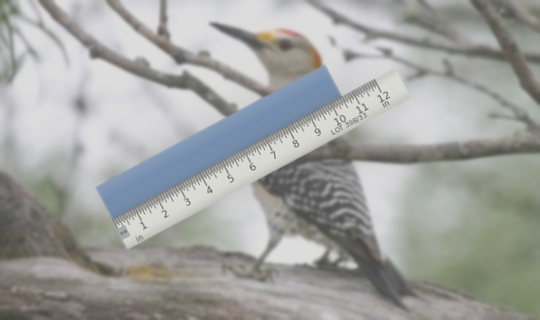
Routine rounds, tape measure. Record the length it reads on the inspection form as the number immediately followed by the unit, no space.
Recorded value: 10.5in
